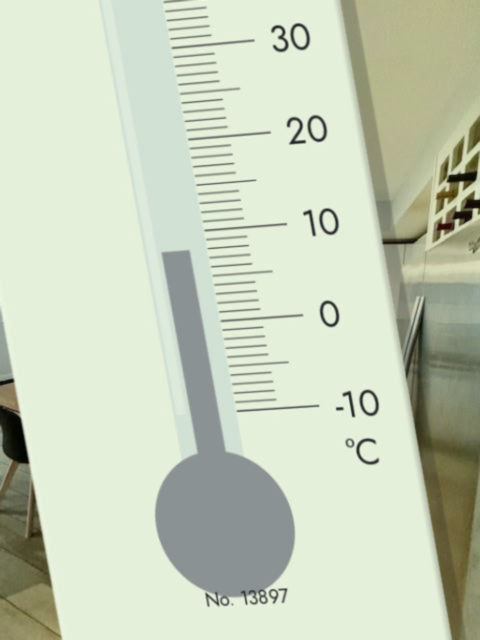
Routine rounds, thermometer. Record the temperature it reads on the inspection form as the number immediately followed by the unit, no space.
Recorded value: 8°C
